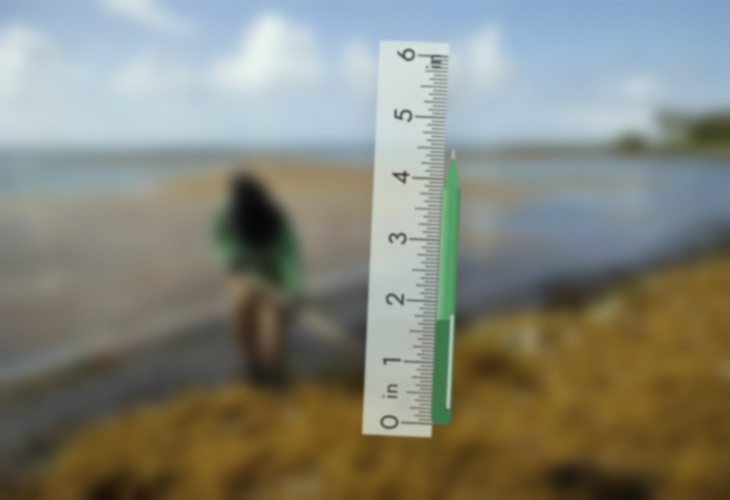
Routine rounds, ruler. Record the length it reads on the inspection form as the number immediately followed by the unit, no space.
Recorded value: 4.5in
